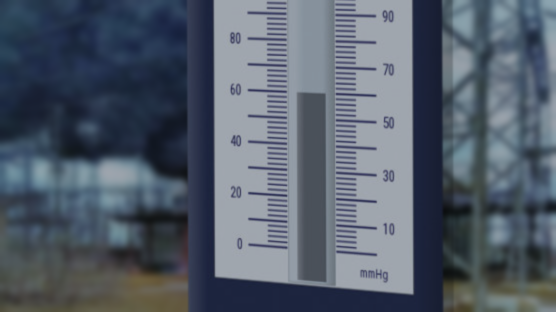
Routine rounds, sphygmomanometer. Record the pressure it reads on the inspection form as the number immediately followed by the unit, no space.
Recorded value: 60mmHg
